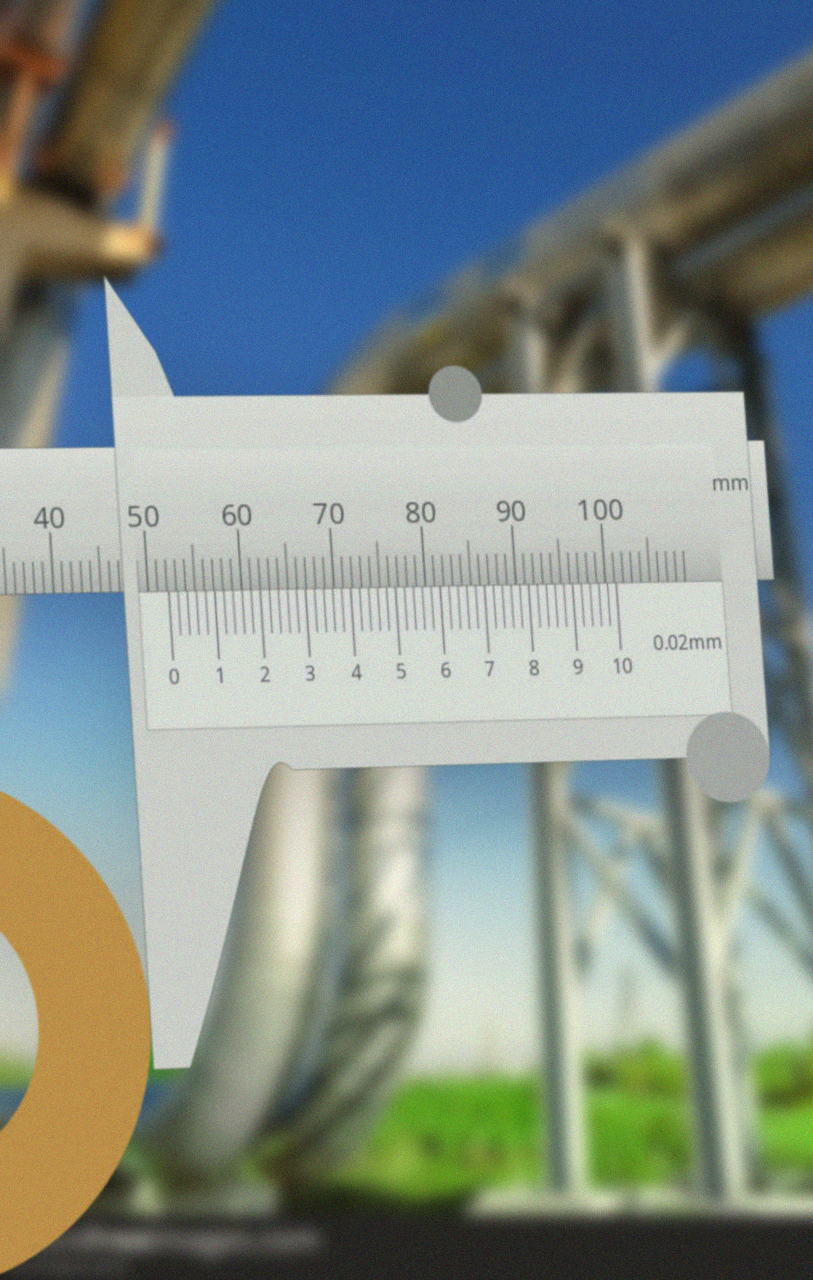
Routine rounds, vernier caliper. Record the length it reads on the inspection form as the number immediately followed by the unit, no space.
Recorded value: 52.2mm
